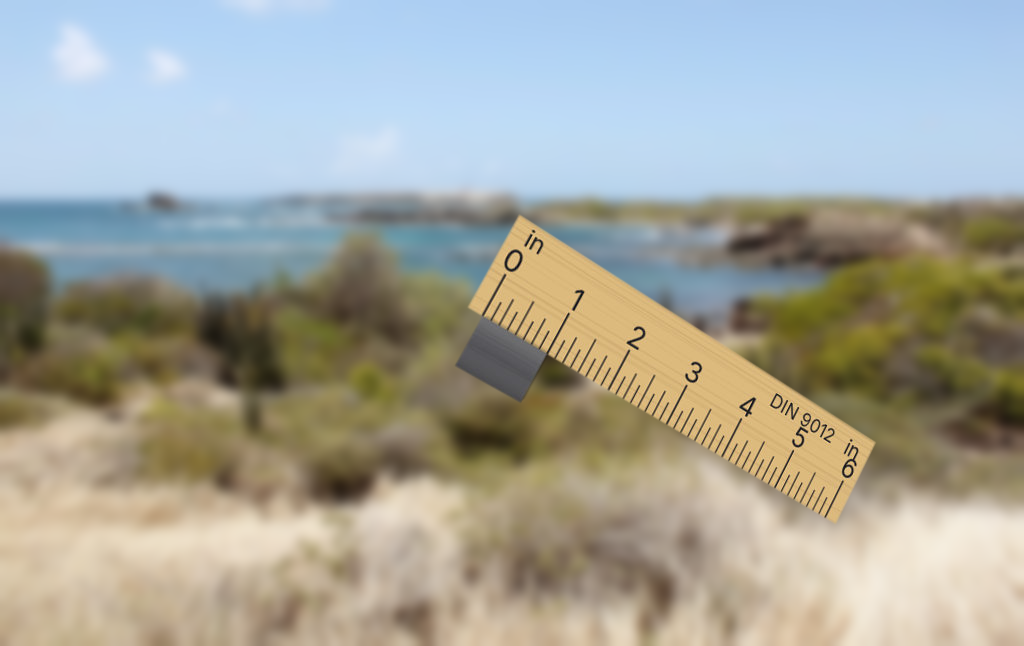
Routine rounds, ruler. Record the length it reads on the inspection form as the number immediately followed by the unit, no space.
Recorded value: 1in
